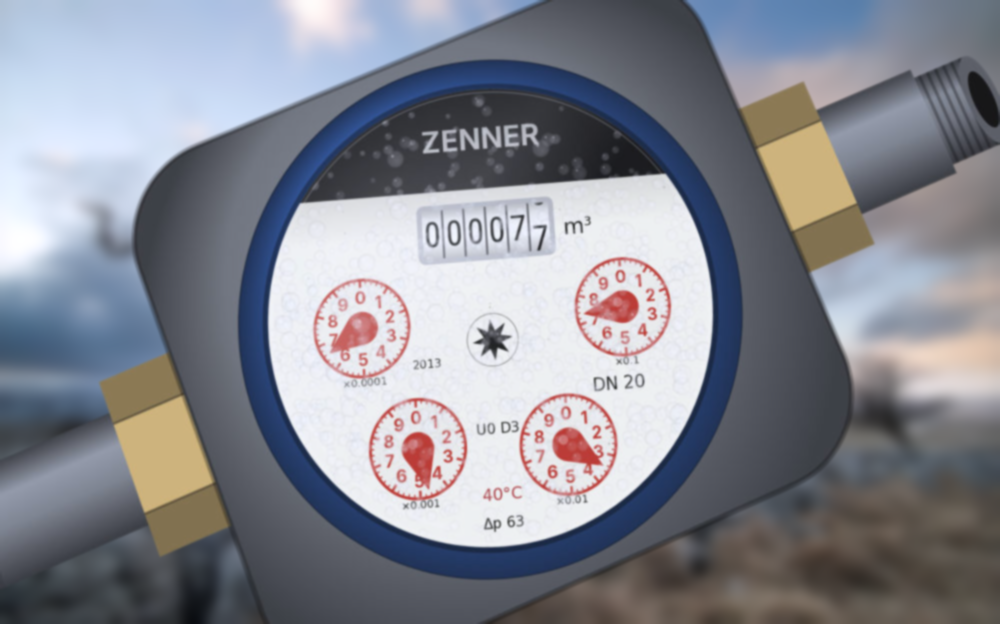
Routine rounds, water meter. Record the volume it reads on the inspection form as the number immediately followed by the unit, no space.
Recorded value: 76.7346m³
